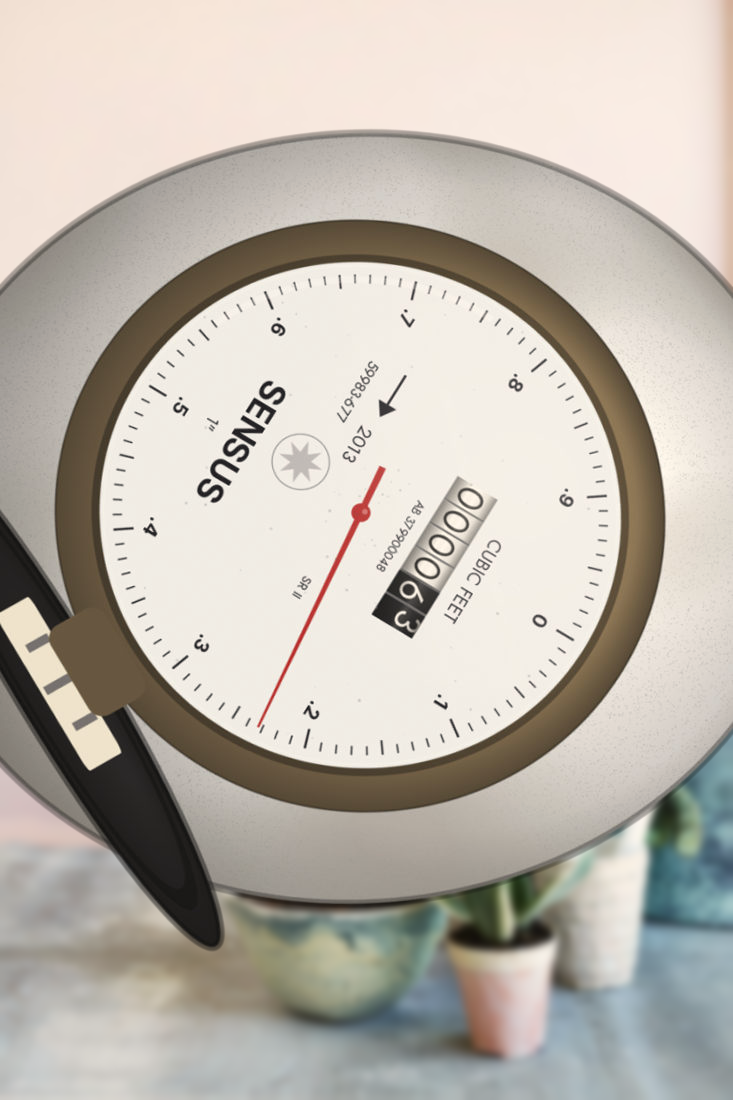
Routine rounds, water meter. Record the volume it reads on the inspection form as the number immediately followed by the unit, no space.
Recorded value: 63.23ft³
